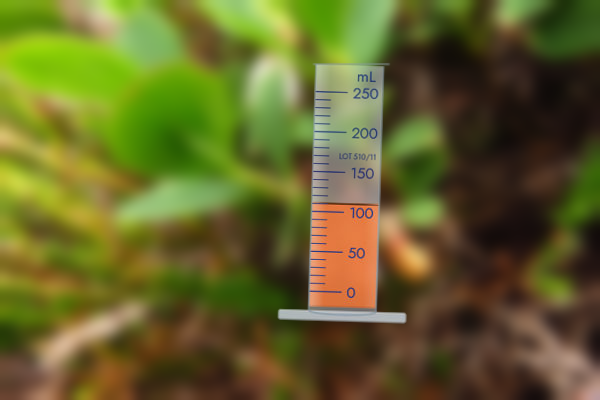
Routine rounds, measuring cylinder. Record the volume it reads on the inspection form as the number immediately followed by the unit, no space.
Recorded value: 110mL
